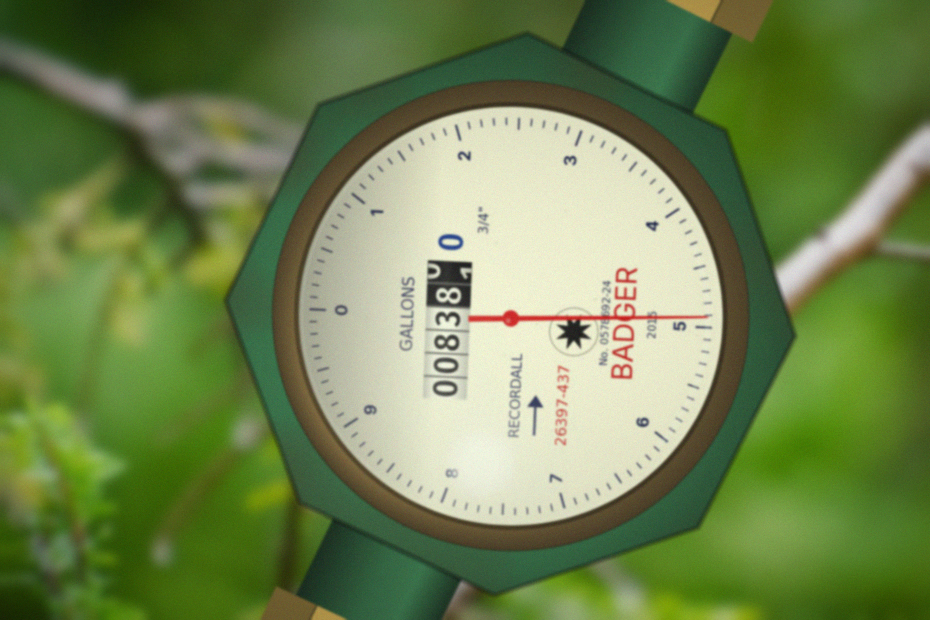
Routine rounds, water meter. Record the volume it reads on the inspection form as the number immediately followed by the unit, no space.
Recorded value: 83804.9gal
